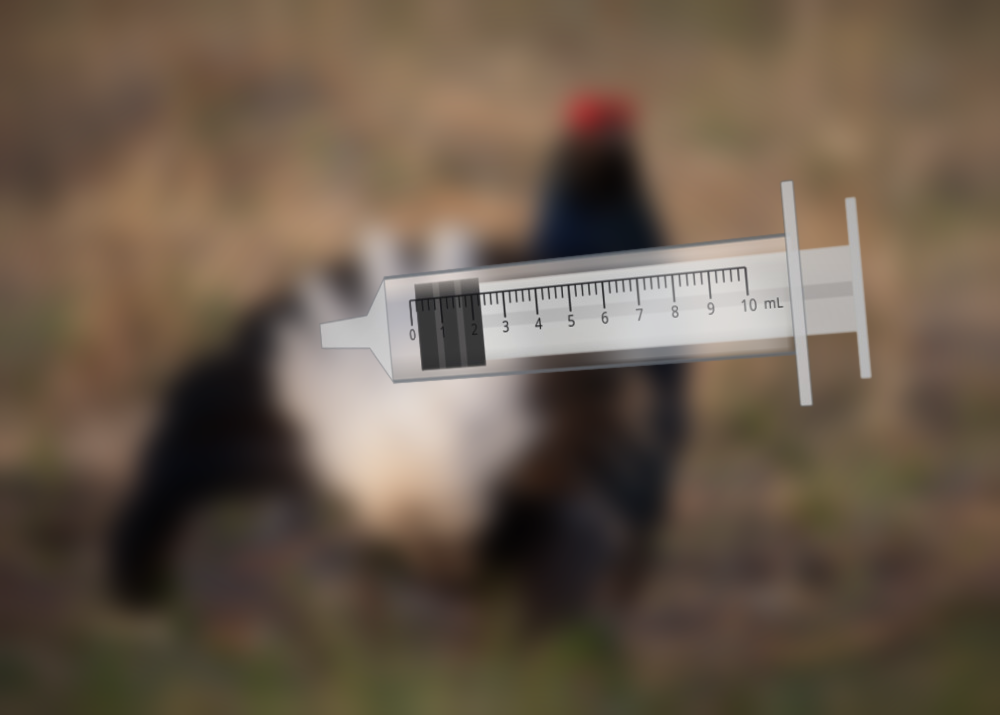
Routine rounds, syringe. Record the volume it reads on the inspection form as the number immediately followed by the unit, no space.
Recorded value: 0.2mL
